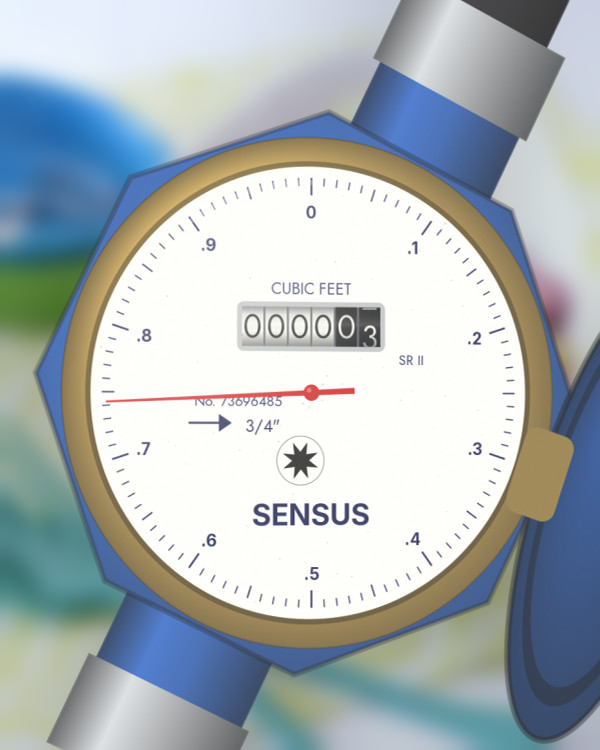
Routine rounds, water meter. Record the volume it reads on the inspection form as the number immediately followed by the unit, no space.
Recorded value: 2.74ft³
